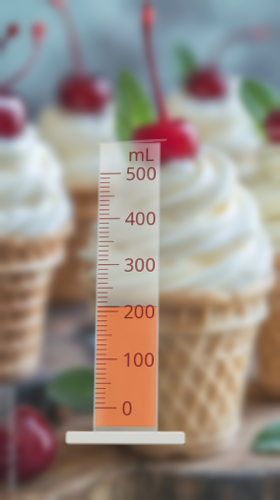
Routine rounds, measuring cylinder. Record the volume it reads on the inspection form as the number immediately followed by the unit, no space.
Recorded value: 210mL
